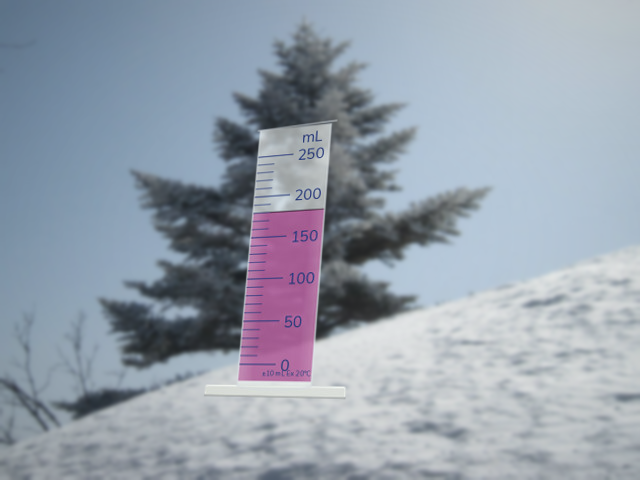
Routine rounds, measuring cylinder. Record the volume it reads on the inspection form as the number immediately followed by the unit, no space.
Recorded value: 180mL
